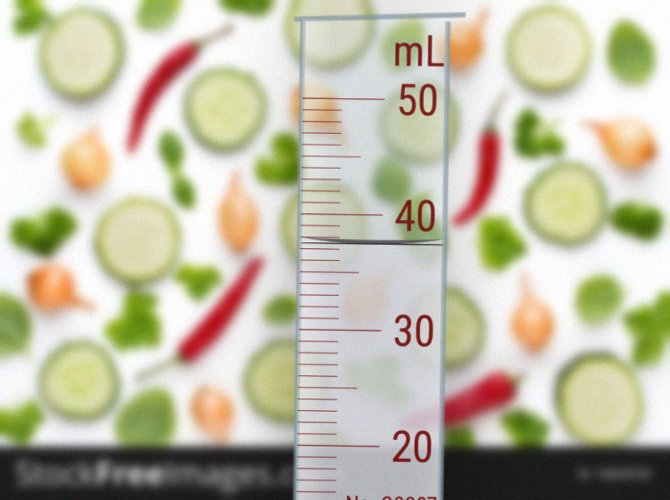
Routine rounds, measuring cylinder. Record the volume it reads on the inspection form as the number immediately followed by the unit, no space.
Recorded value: 37.5mL
